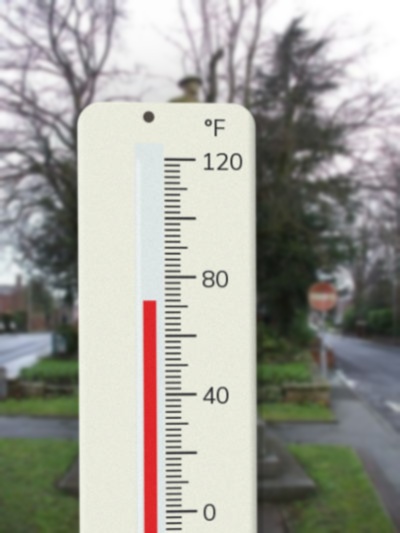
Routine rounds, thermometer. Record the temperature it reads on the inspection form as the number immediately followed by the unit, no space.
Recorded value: 72°F
